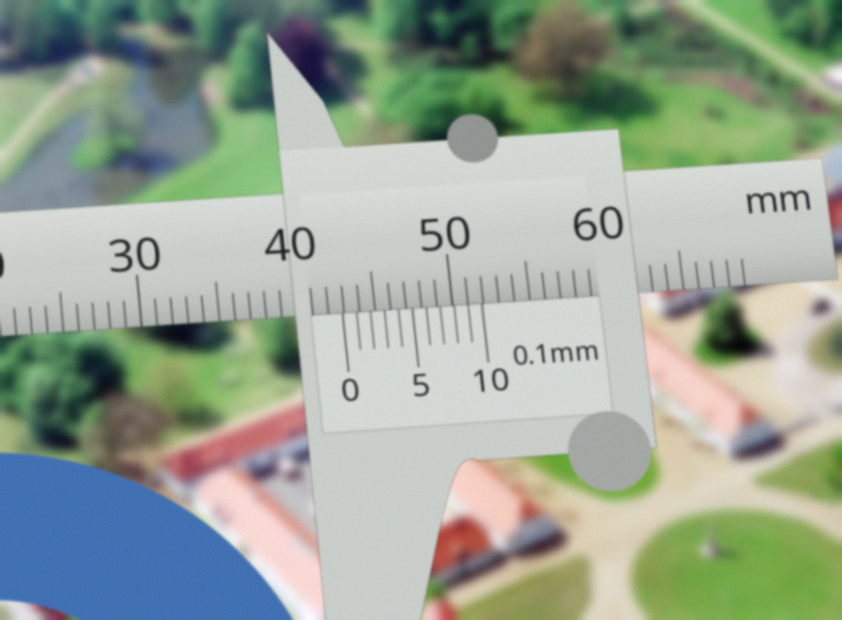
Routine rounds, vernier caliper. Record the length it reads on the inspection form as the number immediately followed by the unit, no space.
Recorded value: 42.9mm
